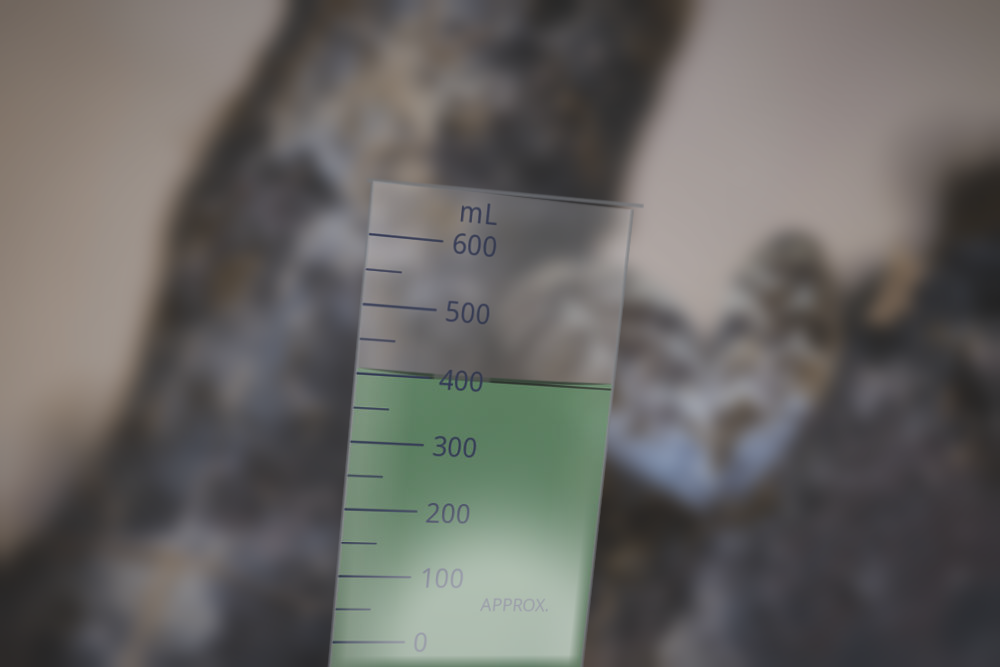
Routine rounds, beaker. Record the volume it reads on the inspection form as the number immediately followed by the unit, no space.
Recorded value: 400mL
